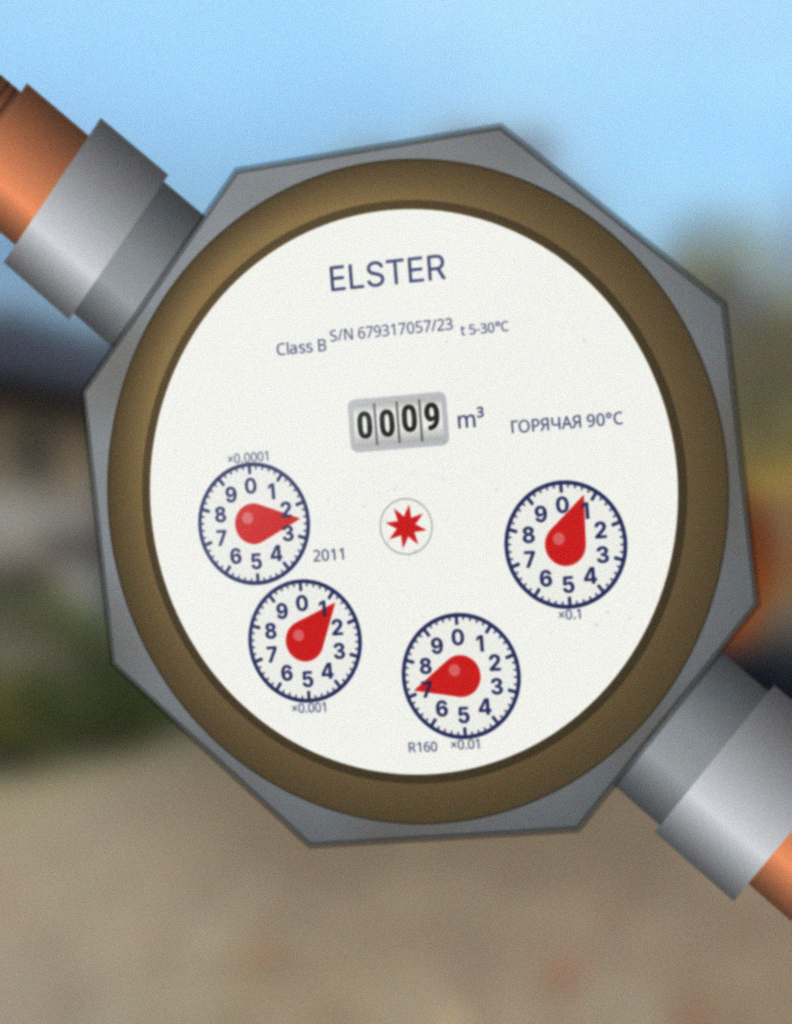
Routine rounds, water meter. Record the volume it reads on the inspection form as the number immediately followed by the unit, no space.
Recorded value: 9.0712m³
